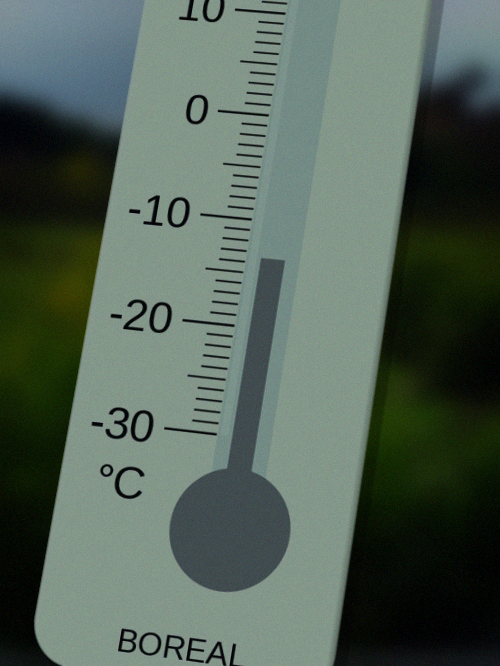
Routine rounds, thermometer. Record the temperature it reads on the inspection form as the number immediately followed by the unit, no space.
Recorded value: -13.5°C
